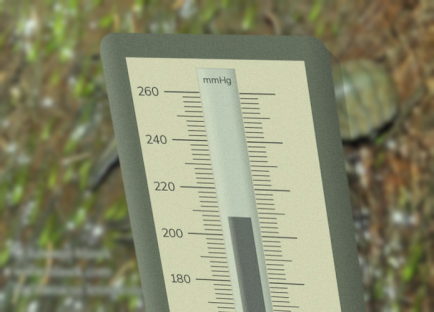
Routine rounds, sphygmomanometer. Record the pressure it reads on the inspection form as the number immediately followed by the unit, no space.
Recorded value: 208mmHg
